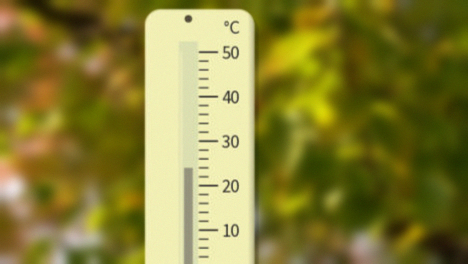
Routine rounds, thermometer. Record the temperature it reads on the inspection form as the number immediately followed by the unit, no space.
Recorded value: 24°C
